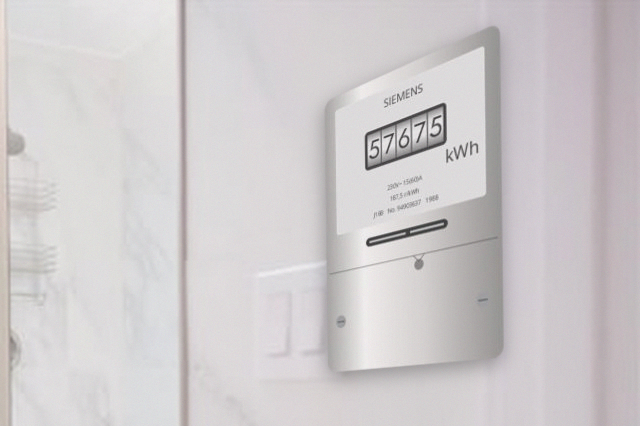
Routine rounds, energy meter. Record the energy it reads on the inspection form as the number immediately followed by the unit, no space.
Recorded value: 57675kWh
